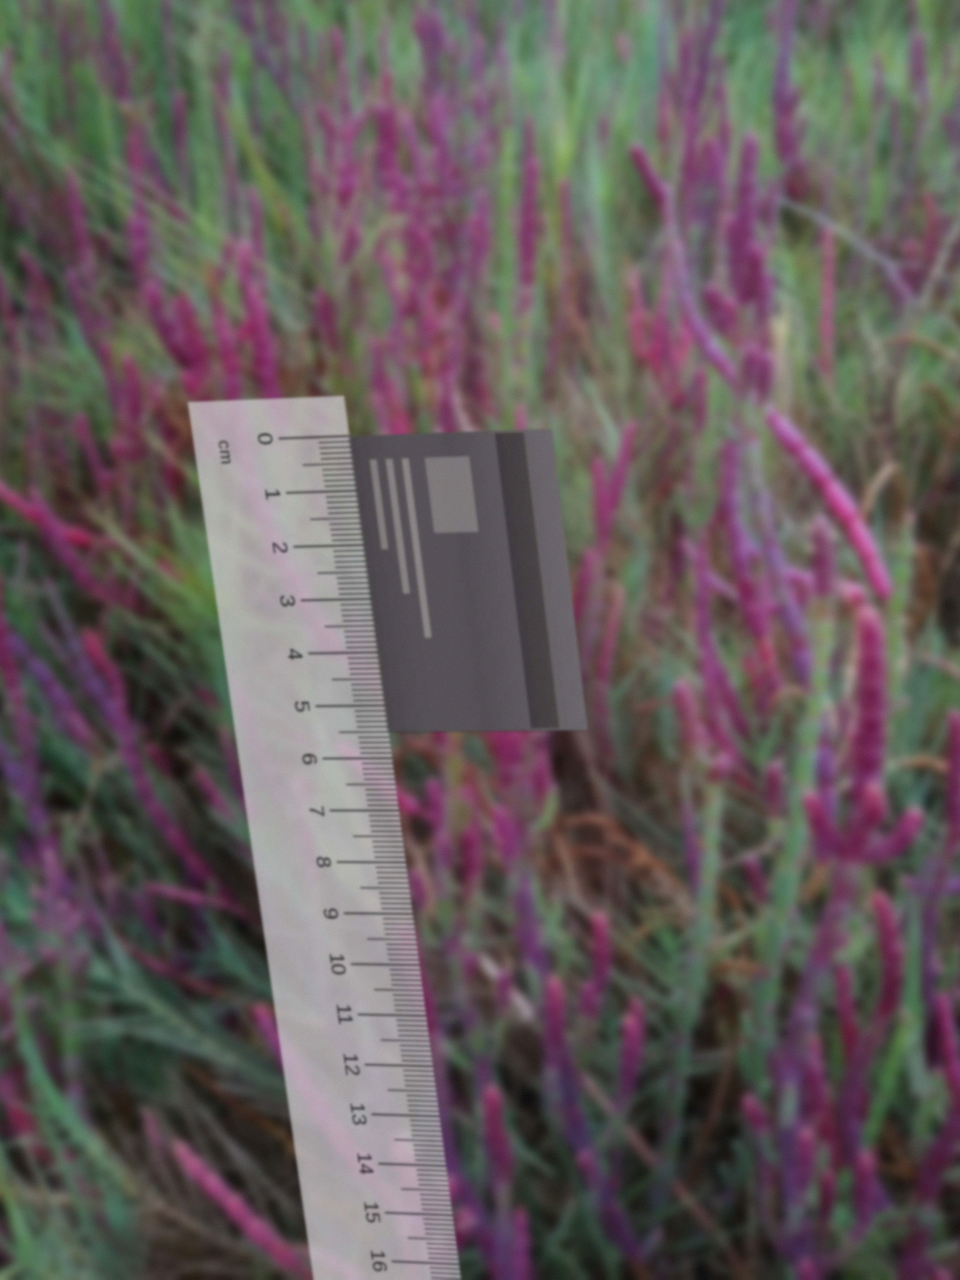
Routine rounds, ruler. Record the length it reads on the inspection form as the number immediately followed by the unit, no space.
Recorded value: 5.5cm
